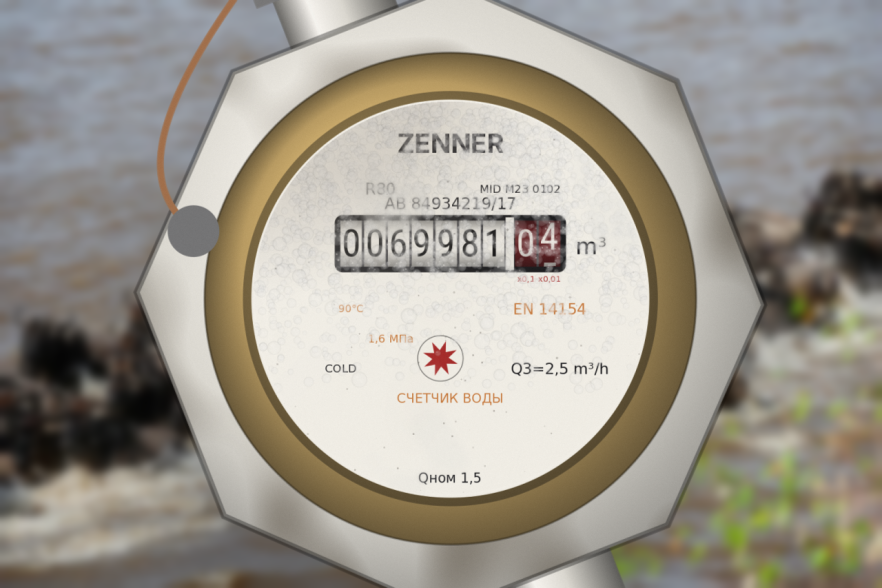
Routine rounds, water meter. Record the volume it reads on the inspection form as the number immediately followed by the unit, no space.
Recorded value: 69981.04m³
